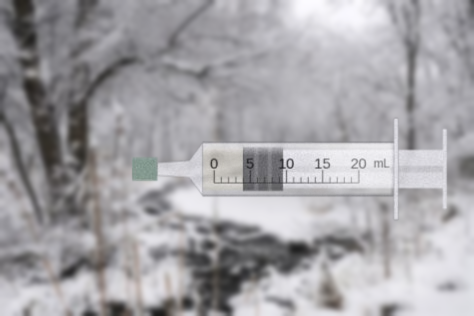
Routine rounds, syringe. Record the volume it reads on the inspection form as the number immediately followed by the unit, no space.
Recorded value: 4mL
